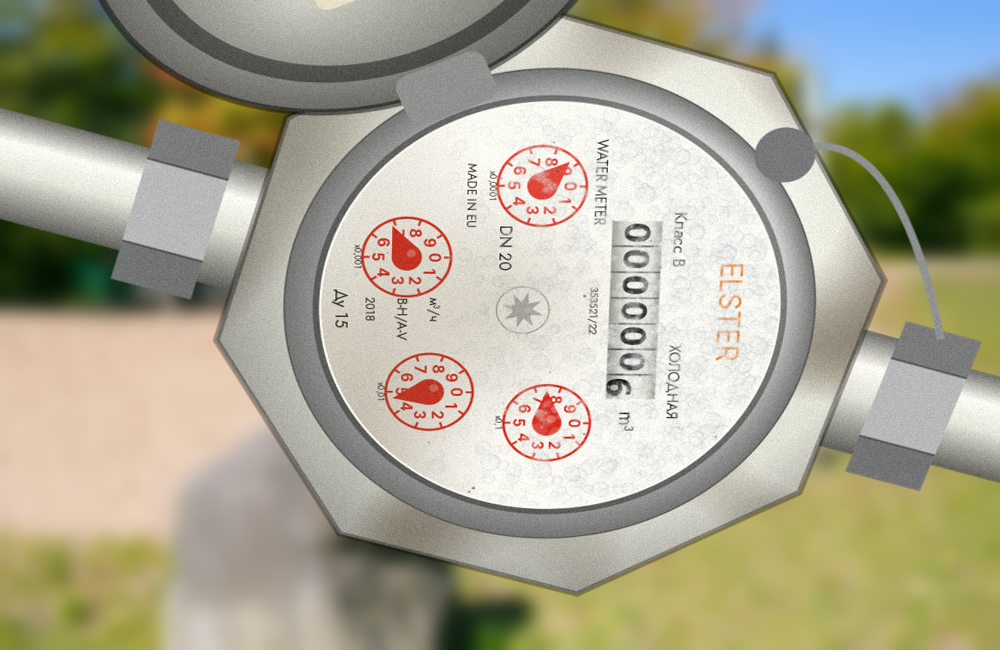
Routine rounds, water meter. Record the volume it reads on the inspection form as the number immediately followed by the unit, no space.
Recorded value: 5.7468m³
